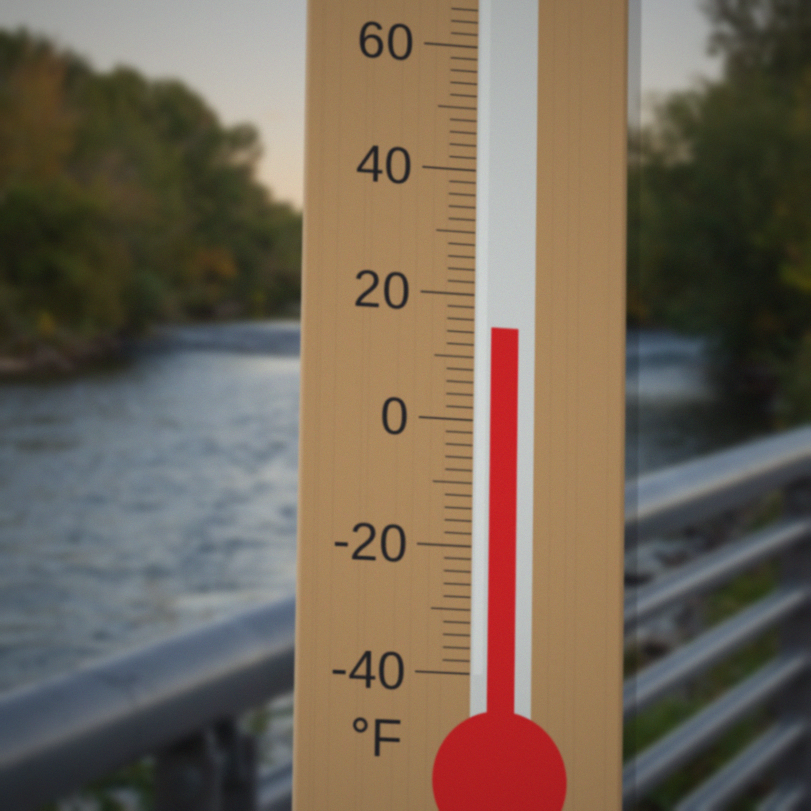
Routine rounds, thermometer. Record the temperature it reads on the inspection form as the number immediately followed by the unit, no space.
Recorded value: 15°F
